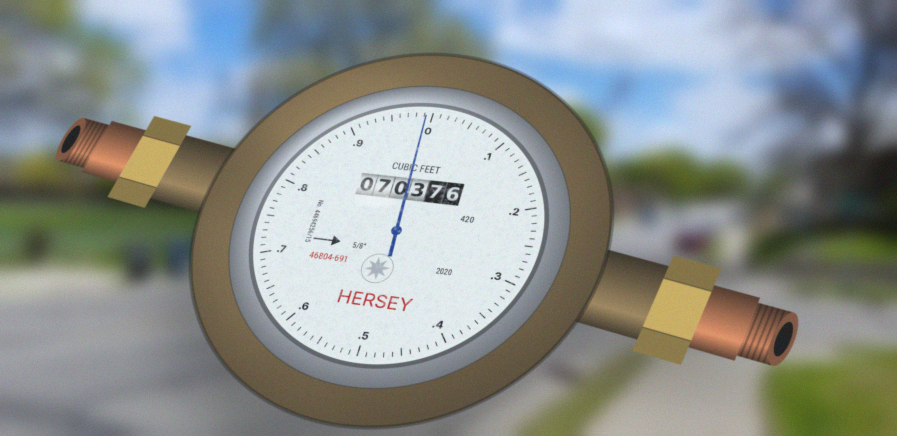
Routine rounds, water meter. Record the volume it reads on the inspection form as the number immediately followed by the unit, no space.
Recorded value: 70375.99ft³
